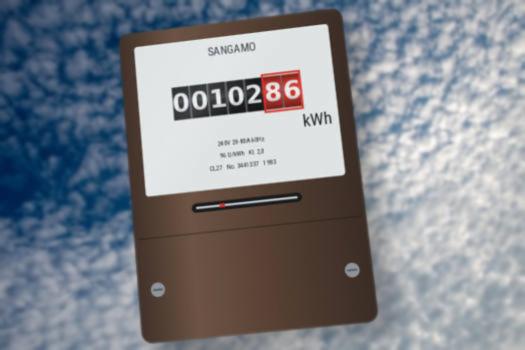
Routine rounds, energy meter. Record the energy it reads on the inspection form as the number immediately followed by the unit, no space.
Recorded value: 102.86kWh
